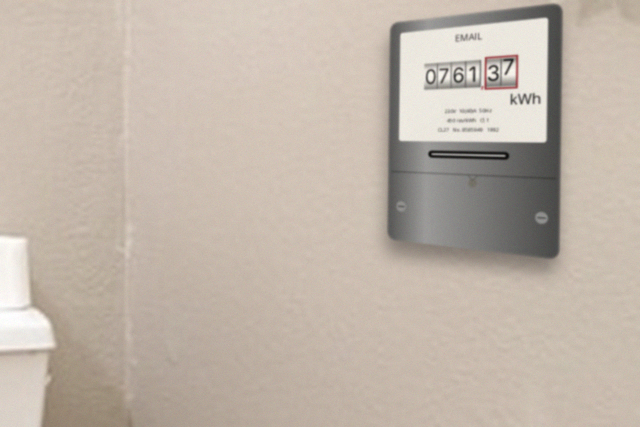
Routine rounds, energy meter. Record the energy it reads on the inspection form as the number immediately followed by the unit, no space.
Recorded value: 761.37kWh
